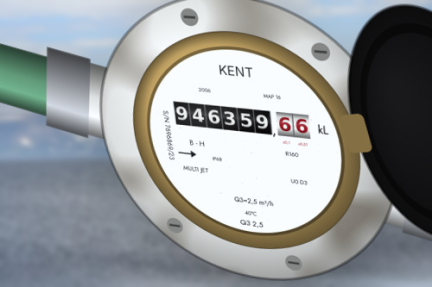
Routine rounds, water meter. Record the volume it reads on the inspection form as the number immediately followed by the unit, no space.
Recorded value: 946359.66kL
